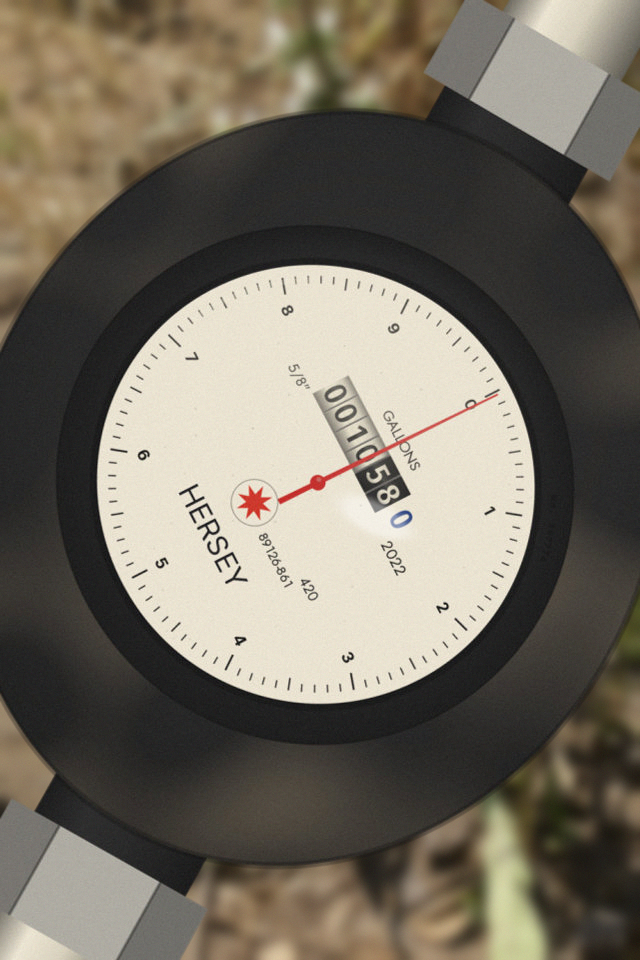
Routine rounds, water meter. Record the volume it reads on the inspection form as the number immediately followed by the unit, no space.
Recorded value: 10580.0gal
